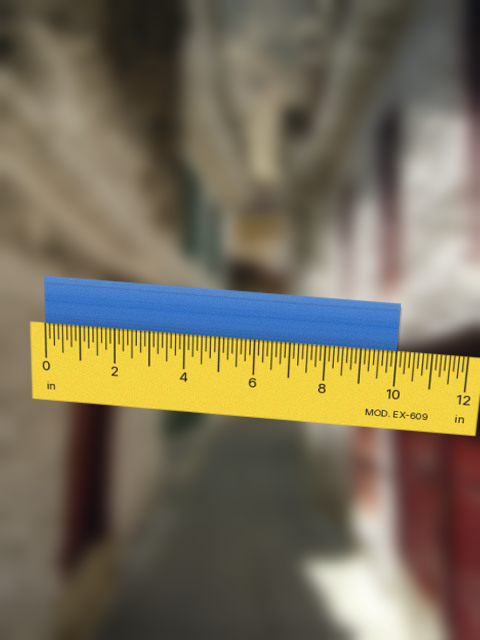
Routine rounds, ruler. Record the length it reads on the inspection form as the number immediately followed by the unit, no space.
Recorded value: 10in
